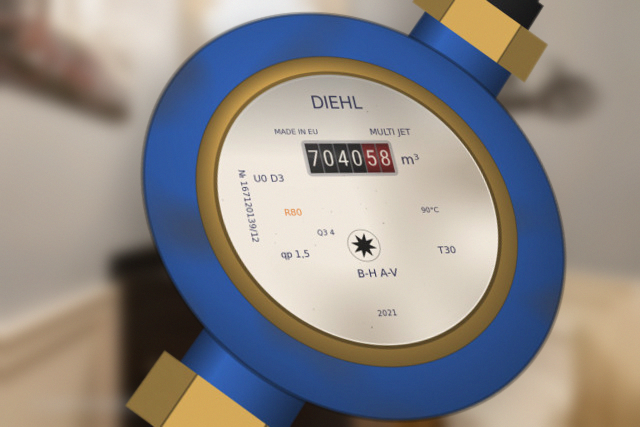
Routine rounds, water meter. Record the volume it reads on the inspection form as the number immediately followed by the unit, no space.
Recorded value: 7040.58m³
